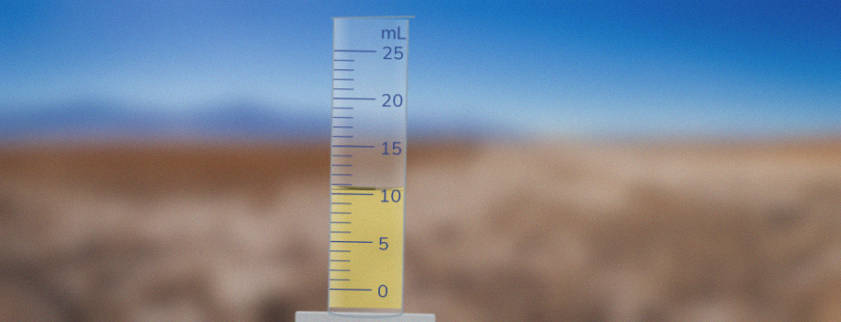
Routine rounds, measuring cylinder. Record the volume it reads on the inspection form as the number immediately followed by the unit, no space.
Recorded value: 10.5mL
